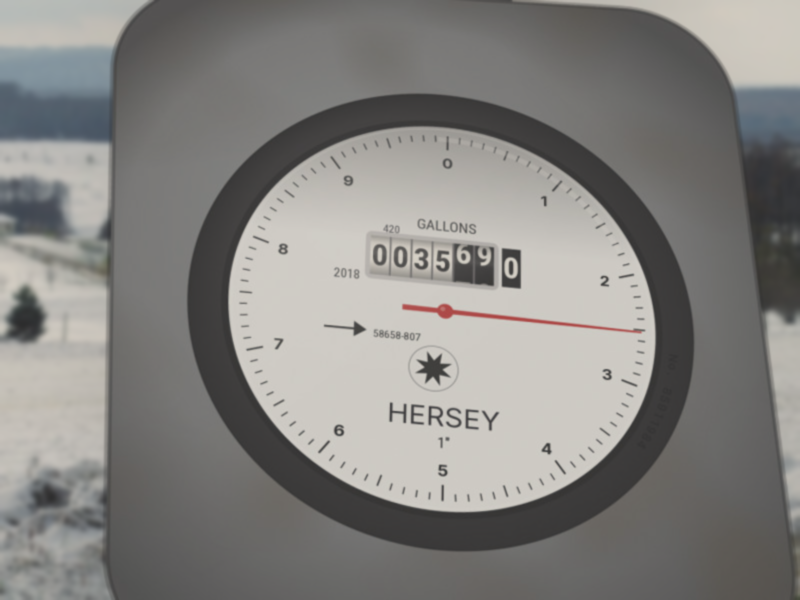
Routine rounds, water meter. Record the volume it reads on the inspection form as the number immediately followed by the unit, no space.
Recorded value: 35692.5gal
